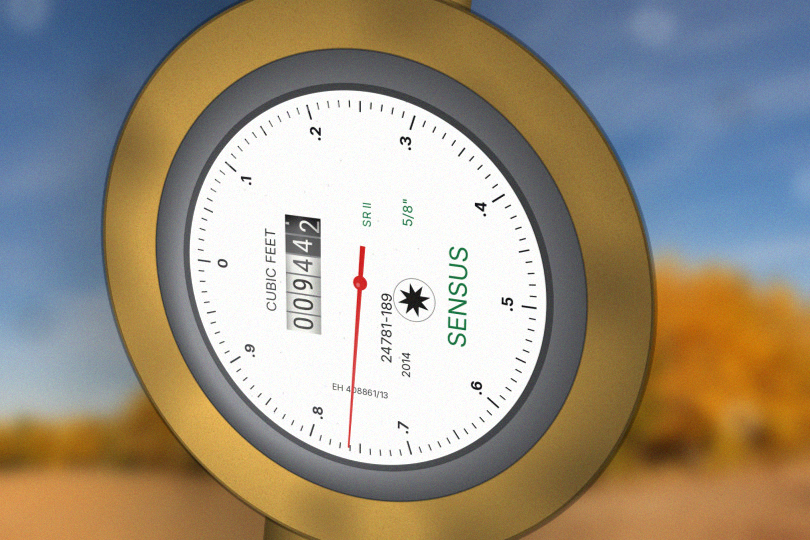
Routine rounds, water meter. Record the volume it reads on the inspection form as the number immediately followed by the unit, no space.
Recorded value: 9441.76ft³
